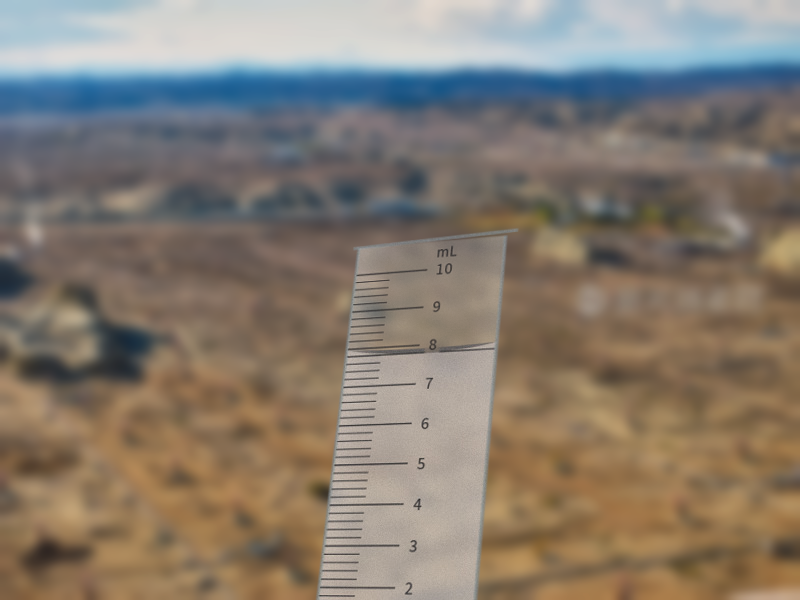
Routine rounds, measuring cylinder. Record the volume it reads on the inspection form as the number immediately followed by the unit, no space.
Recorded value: 7.8mL
